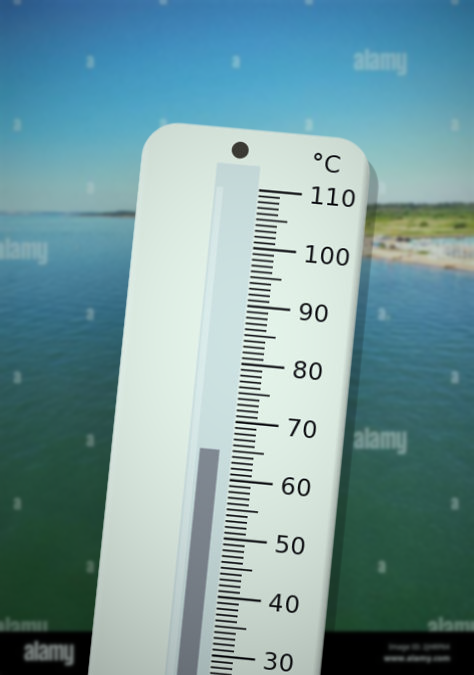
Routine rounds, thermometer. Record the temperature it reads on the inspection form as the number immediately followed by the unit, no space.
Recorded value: 65°C
